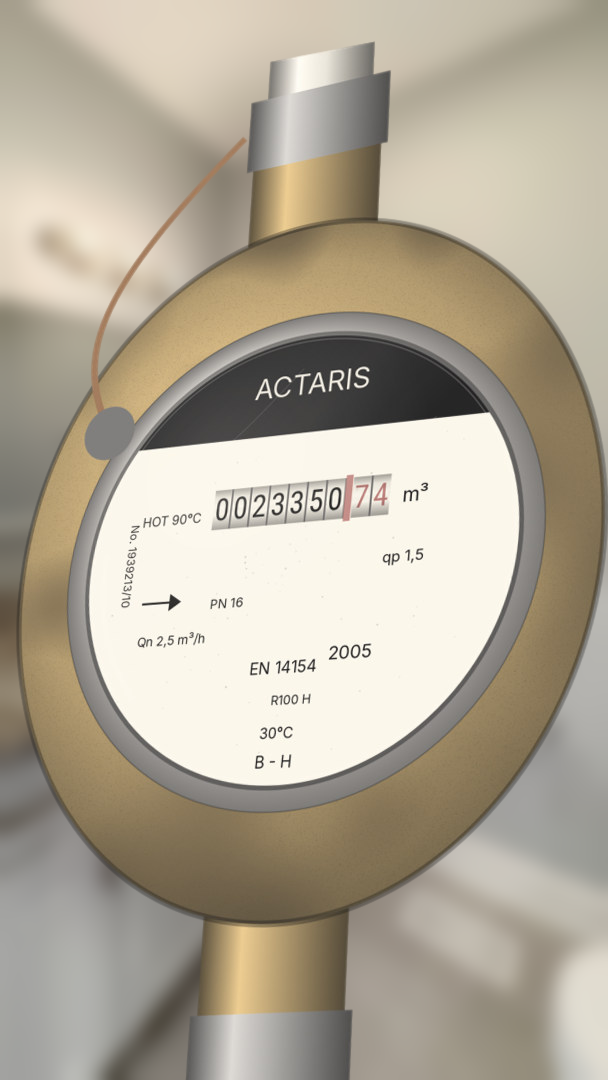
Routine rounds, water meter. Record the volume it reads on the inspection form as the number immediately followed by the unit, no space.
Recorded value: 23350.74m³
